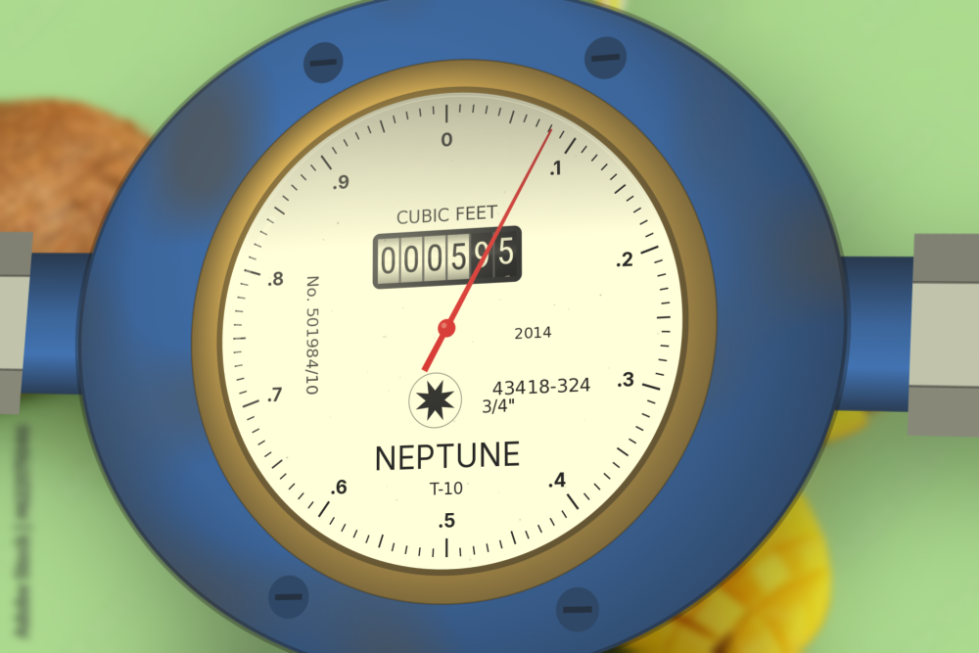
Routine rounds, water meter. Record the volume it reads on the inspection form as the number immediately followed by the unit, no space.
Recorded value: 595.08ft³
